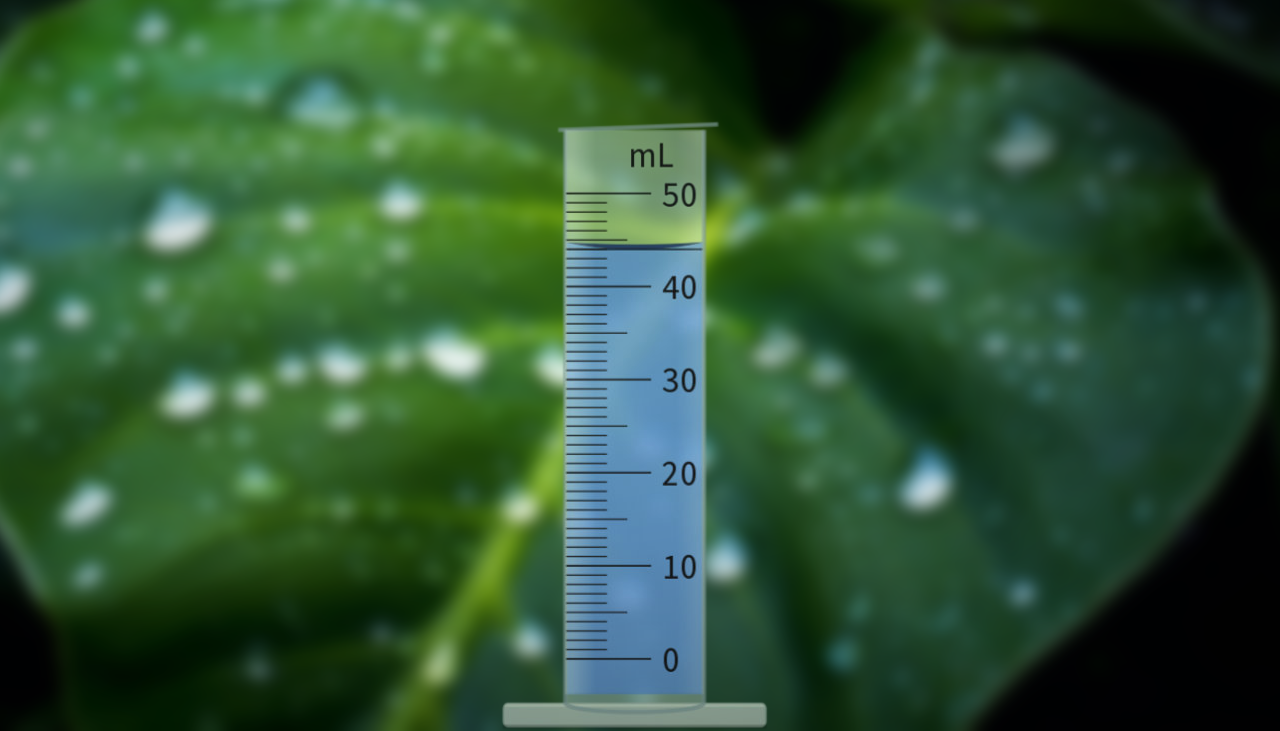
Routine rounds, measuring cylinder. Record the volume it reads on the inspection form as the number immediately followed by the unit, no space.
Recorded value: 44mL
